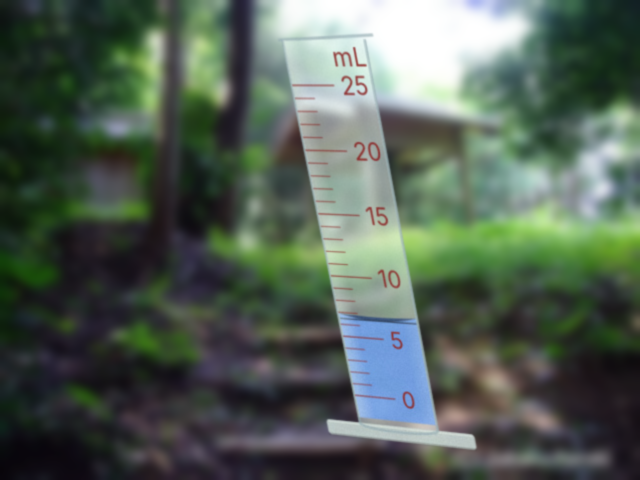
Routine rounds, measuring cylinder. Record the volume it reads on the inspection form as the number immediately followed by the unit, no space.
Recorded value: 6.5mL
